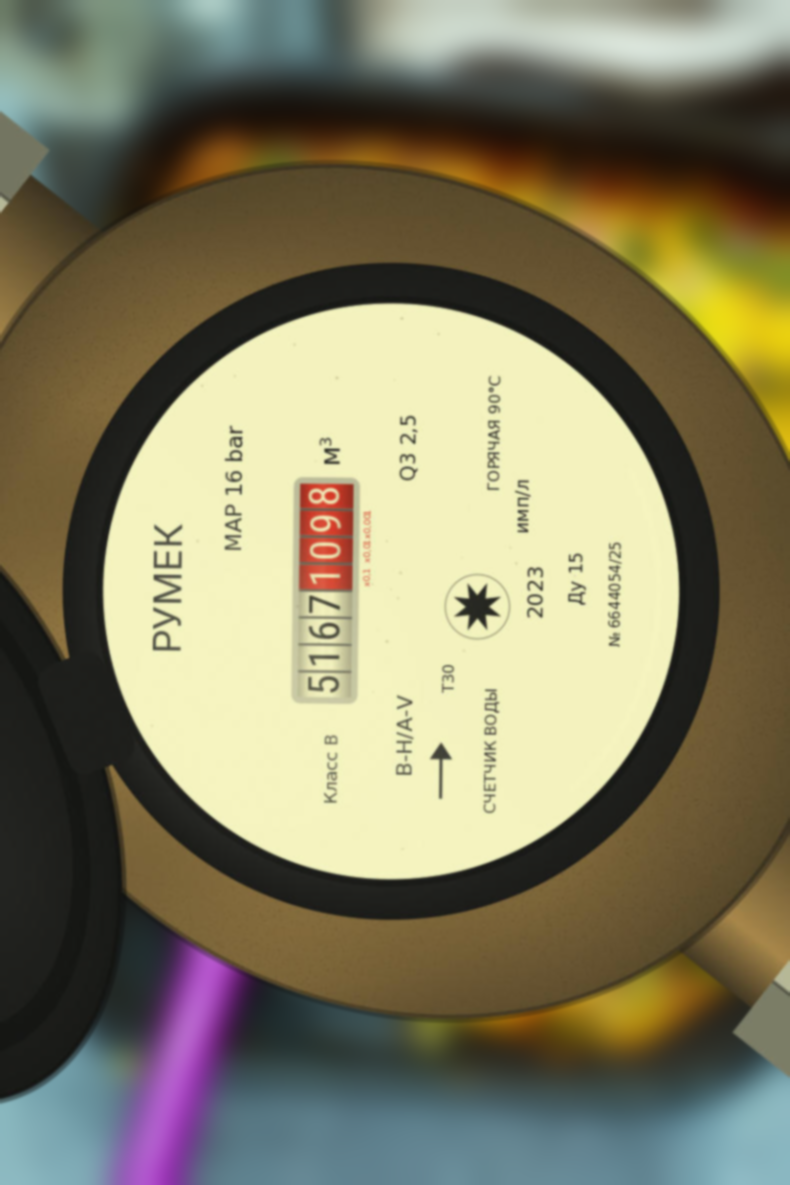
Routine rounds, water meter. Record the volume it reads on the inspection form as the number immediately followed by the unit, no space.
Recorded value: 5167.1098m³
